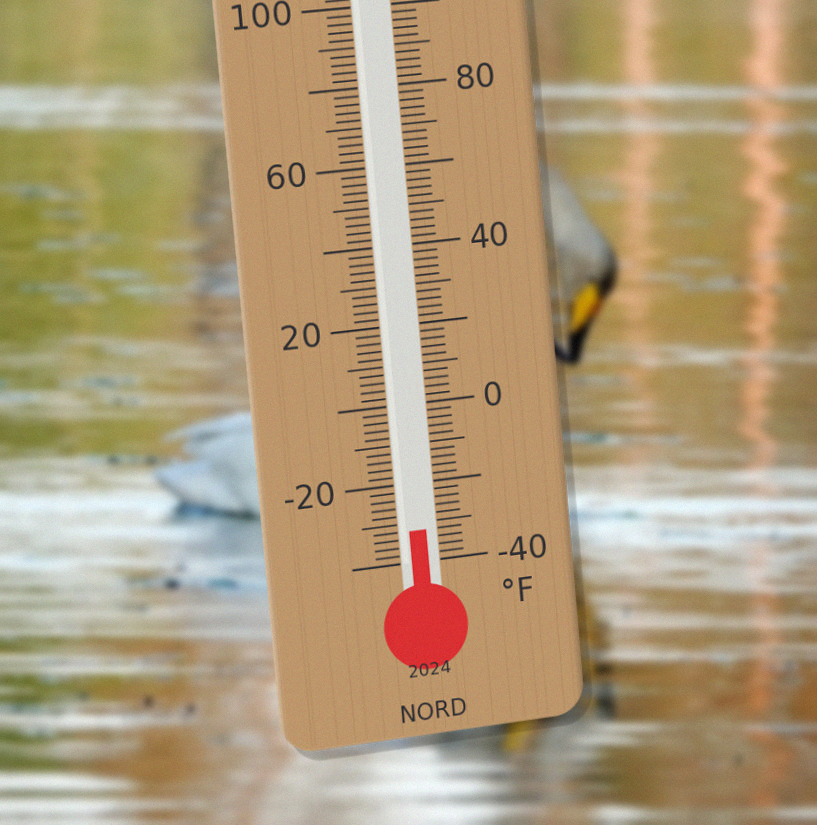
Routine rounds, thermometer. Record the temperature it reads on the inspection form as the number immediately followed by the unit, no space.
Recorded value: -32°F
